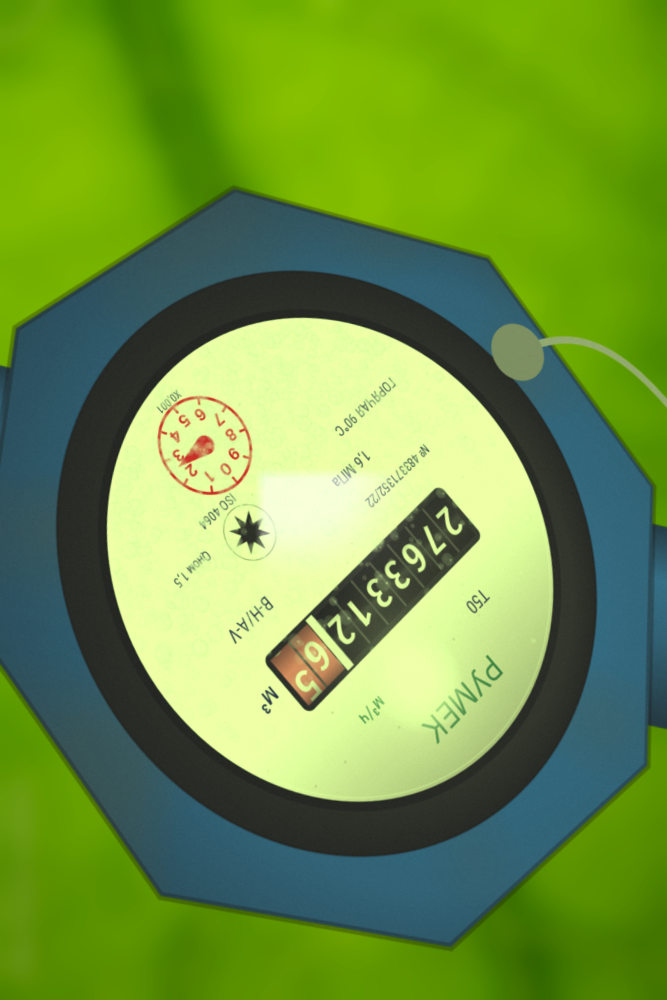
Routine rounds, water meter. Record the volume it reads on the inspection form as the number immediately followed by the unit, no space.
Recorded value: 2763312.652m³
